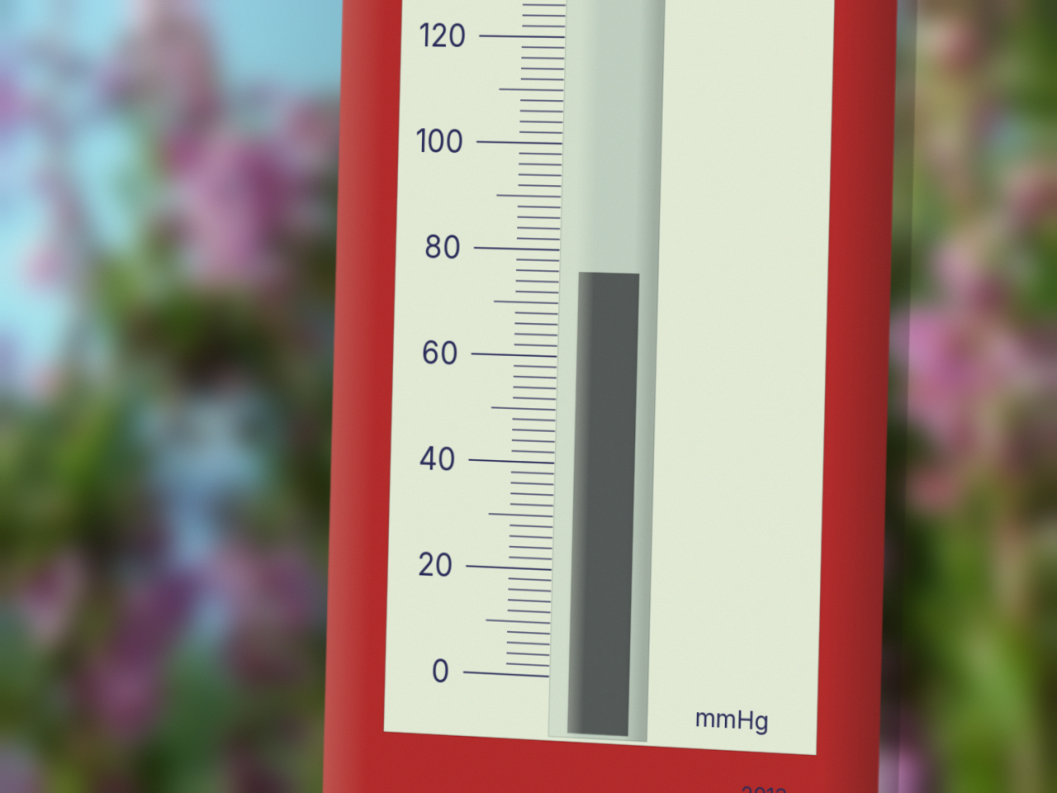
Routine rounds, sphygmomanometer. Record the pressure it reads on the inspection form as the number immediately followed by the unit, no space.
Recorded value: 76mmHg
